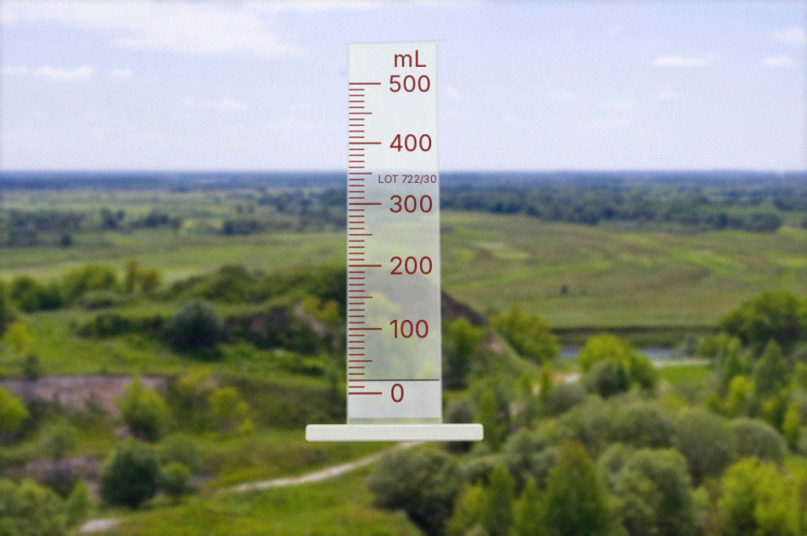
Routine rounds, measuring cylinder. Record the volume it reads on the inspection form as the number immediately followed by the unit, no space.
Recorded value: 20mL
